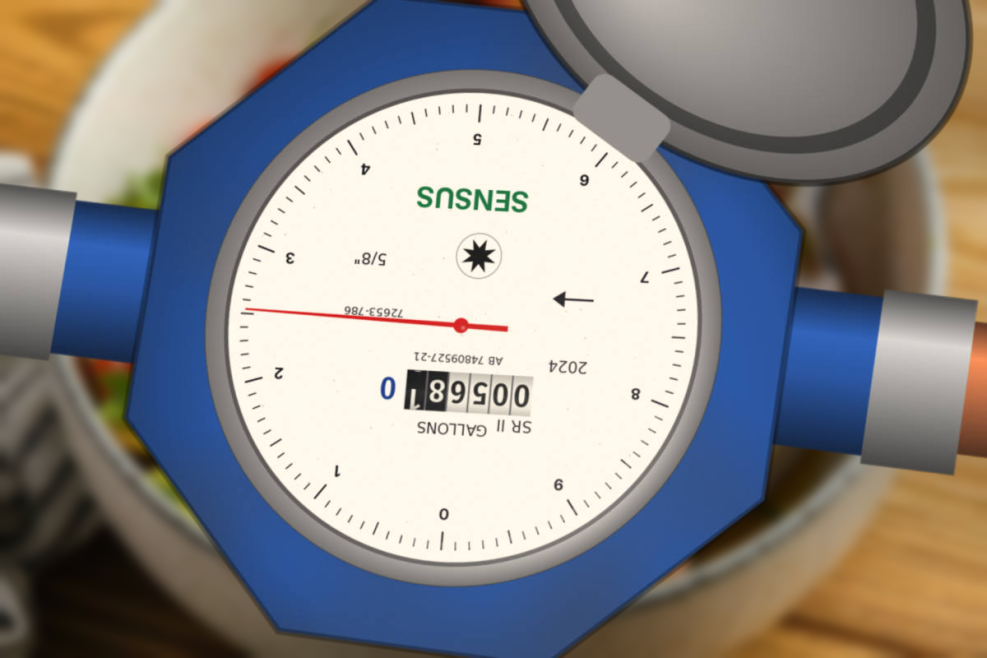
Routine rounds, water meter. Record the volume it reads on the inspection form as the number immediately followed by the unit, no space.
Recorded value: 56812.5gal
